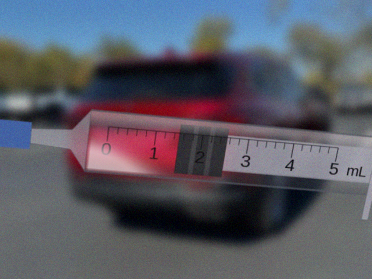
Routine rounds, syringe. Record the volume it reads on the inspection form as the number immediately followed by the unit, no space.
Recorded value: 1.5mL
